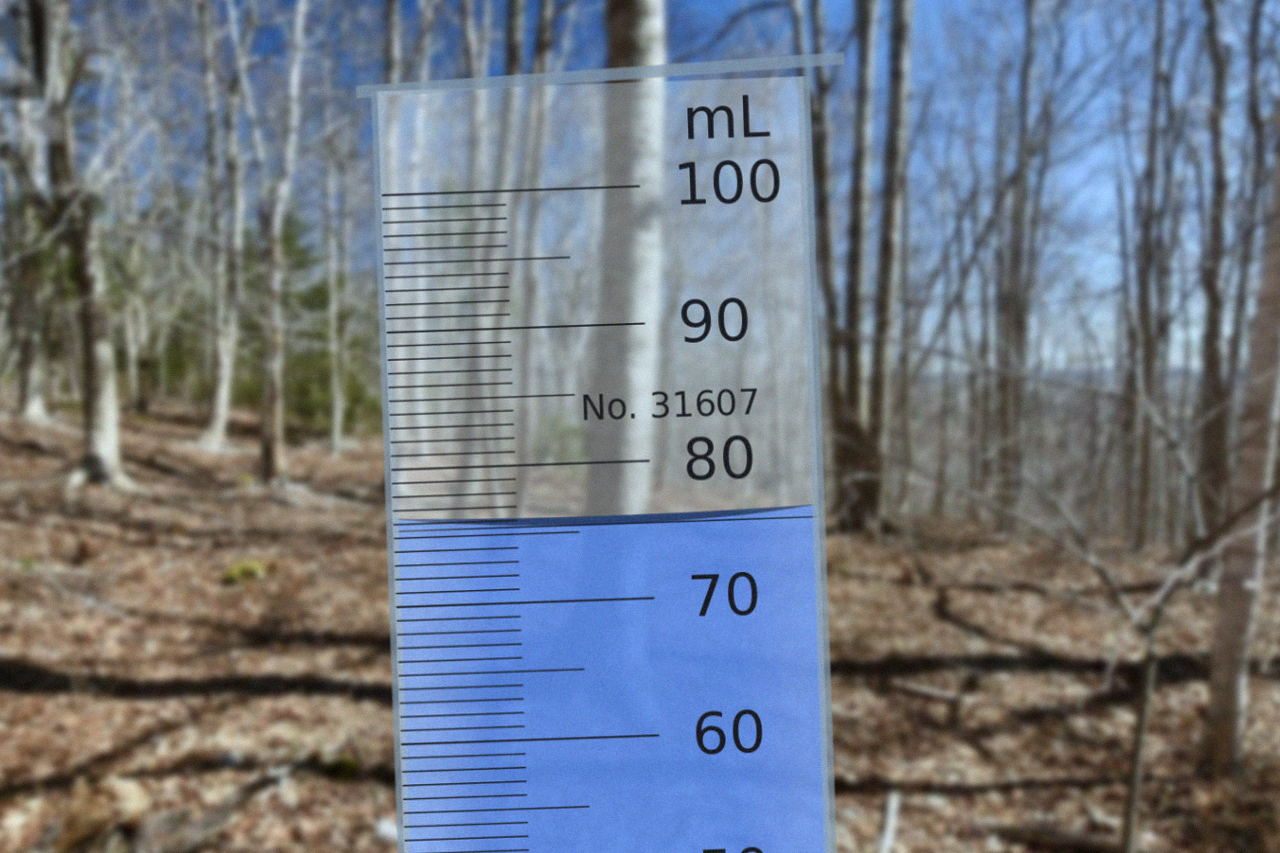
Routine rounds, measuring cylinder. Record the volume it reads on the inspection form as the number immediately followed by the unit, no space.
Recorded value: 75.5mL
